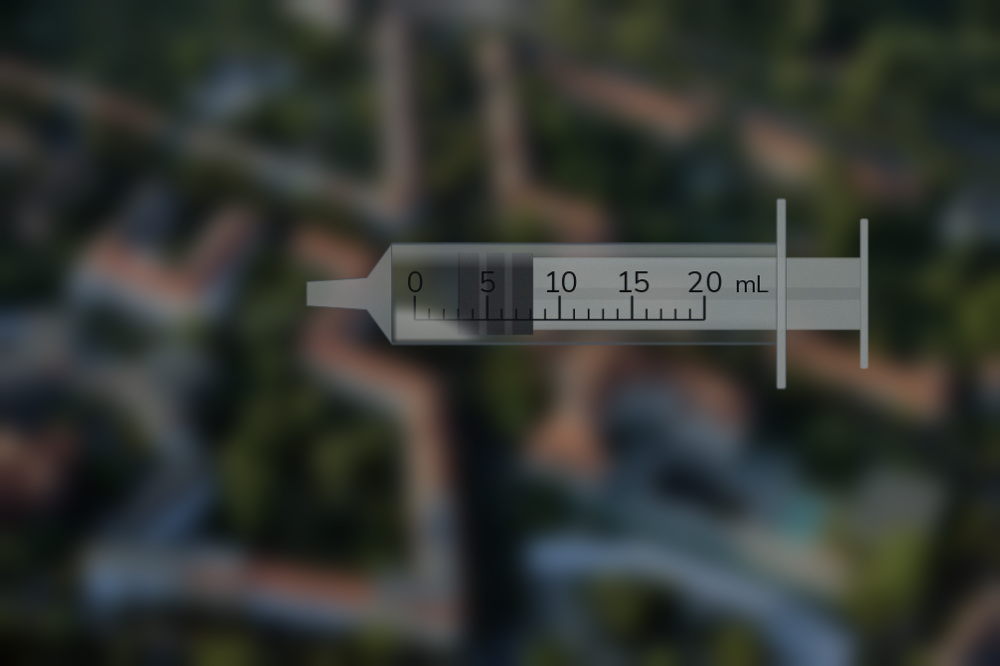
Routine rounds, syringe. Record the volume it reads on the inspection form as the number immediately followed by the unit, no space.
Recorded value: 3mL
